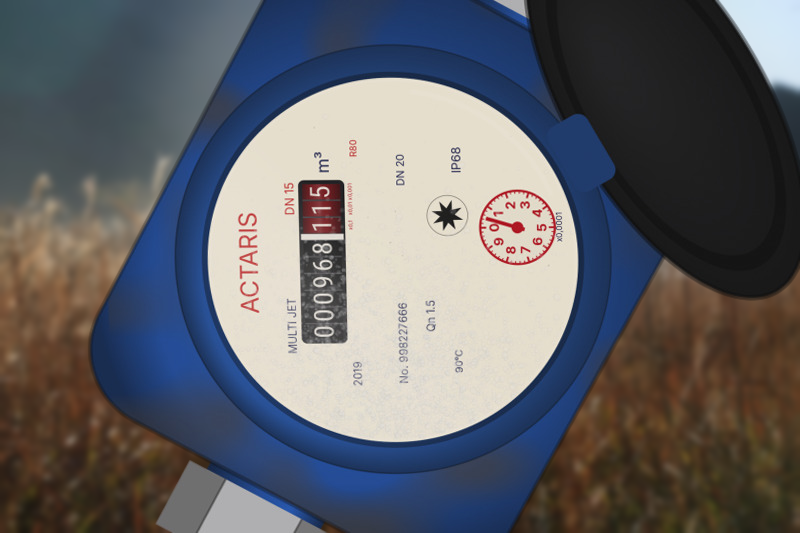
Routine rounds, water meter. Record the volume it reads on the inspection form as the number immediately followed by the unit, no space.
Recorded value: 968.1150m³
